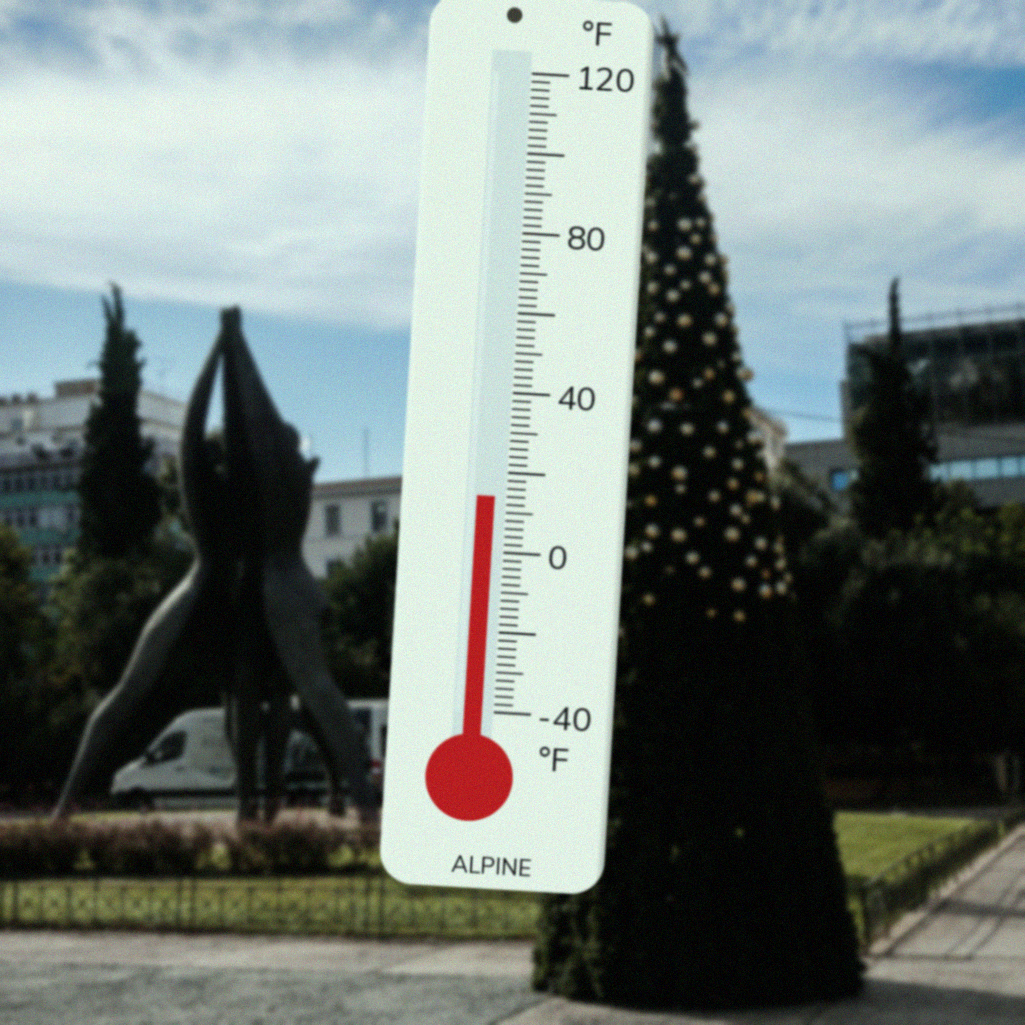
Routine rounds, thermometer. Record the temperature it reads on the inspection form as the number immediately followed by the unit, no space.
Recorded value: 14°F
